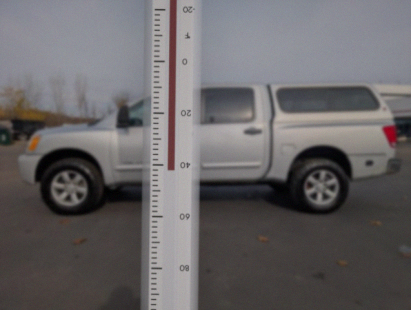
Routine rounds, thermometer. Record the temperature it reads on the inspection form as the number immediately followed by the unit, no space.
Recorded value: 42°F
